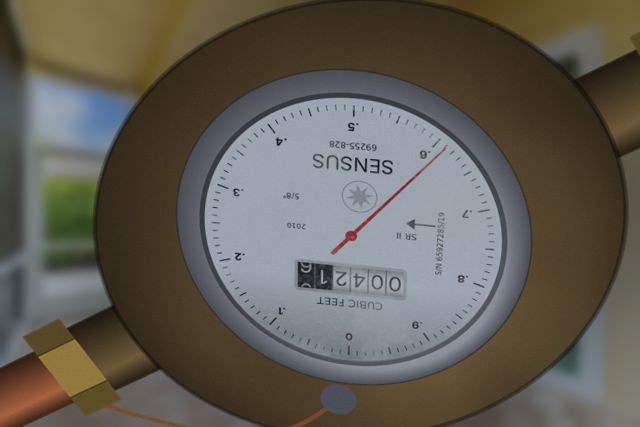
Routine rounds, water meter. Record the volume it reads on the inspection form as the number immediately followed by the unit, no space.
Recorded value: 4215.61ft³
